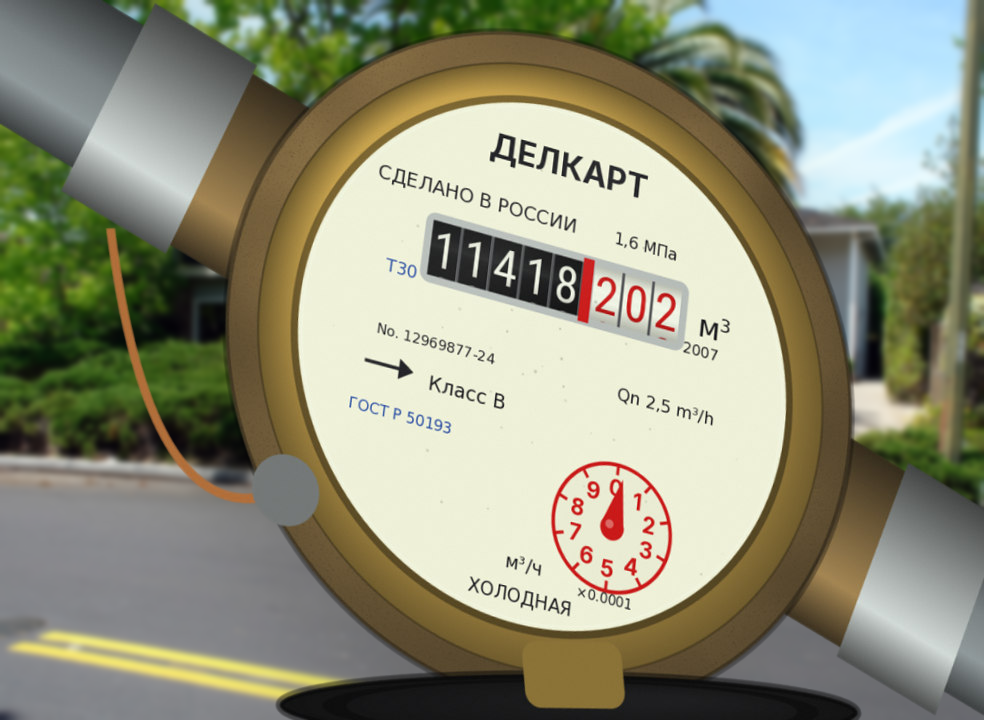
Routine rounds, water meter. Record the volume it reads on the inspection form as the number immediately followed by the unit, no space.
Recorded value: 11418.2020m³
